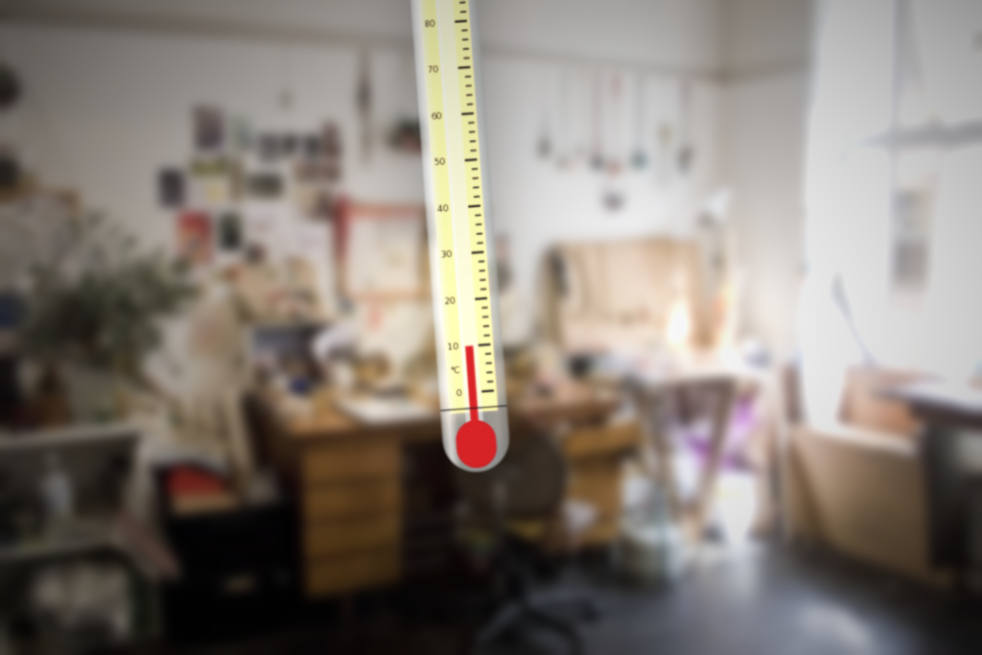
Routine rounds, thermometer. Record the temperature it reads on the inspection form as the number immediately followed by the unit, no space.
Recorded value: 10°C
